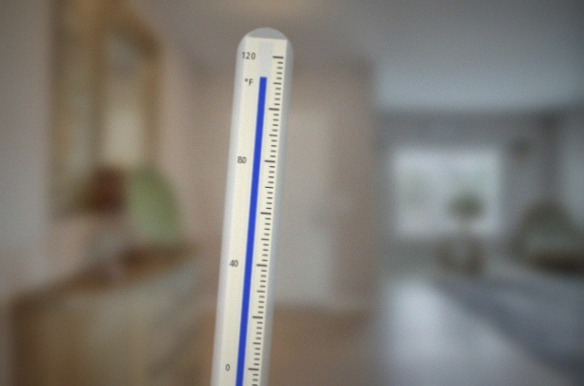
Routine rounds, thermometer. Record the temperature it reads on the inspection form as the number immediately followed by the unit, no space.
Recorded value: 112°F
